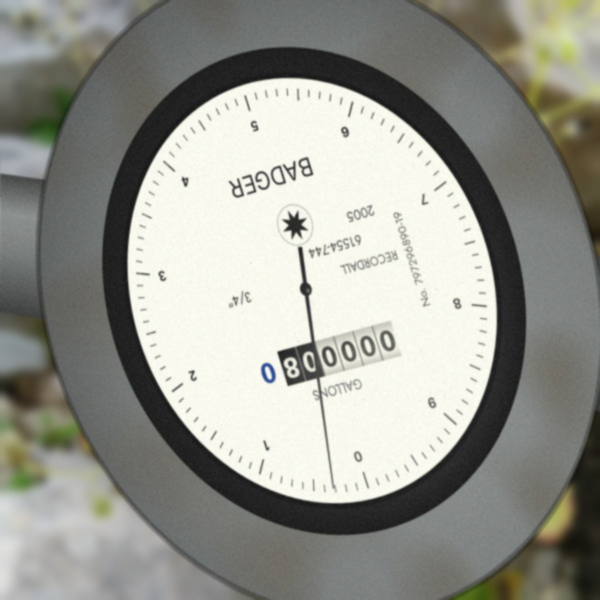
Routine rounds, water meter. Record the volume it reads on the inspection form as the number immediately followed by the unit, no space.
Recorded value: 80.3gal
